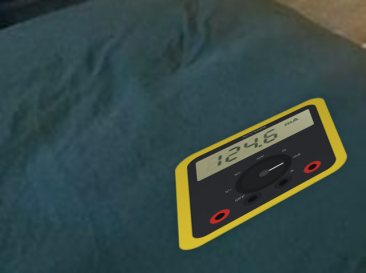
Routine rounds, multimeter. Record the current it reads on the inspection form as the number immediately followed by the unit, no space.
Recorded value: 124.6mA
